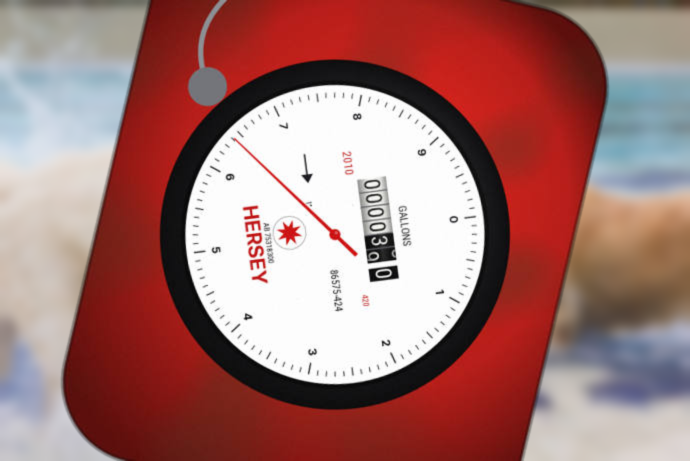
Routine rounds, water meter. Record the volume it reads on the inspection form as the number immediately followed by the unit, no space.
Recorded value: 386.4gal
